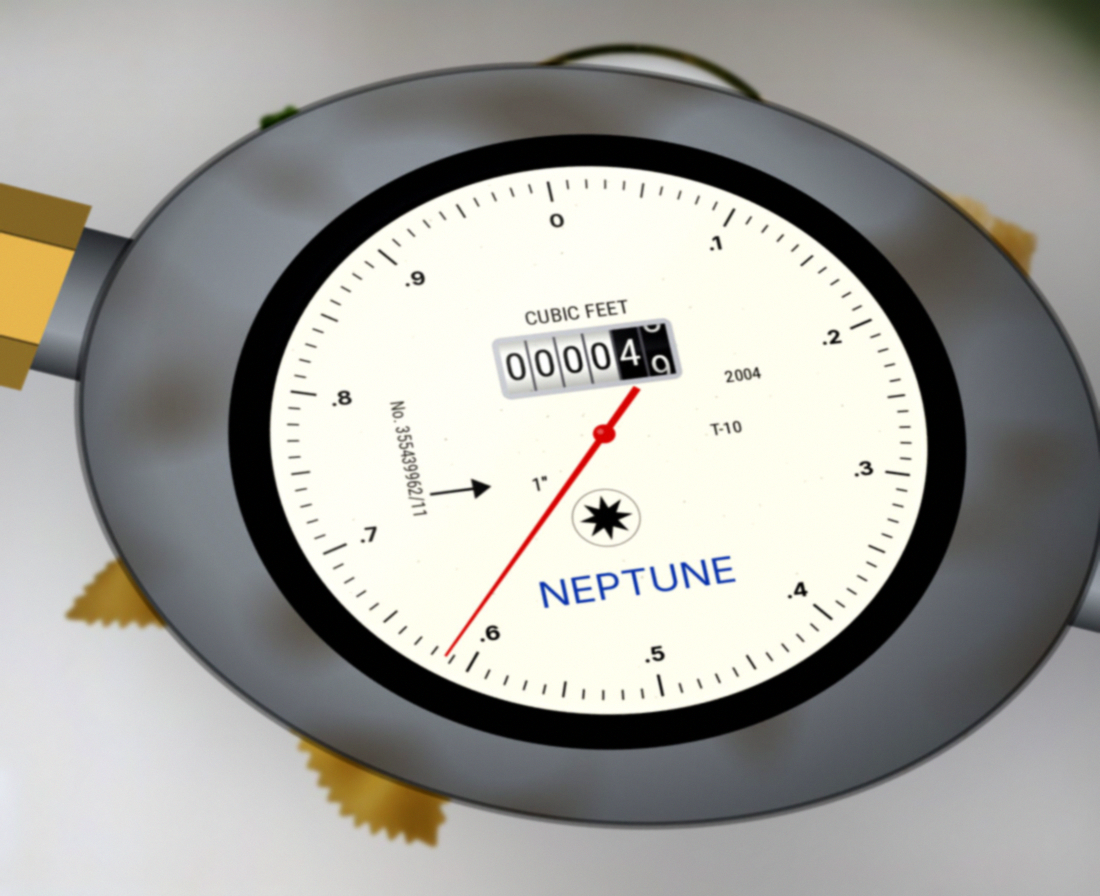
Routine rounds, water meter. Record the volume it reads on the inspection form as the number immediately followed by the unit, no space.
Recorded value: 48.61ft³
